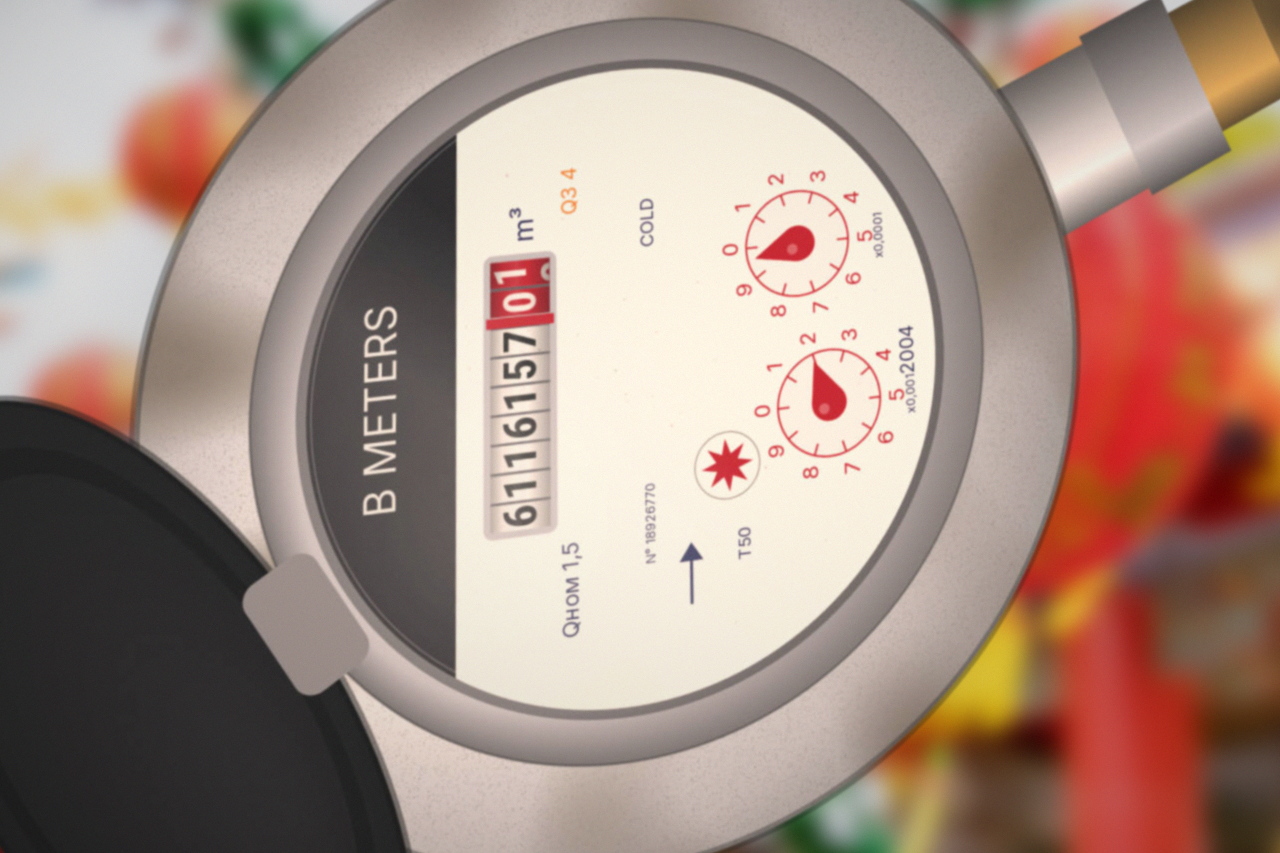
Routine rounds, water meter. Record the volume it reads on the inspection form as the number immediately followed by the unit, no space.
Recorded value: 6116157.0119m³
